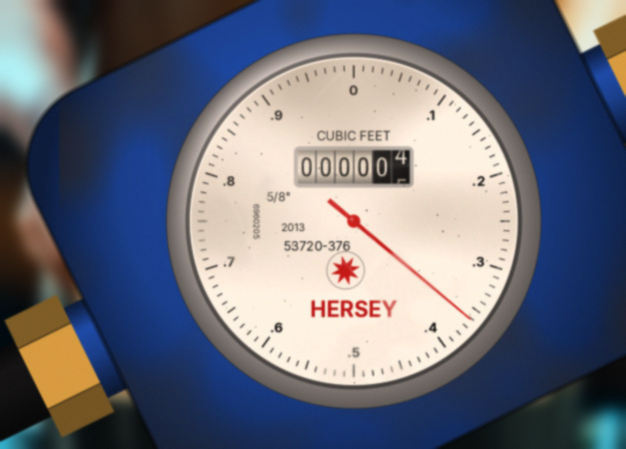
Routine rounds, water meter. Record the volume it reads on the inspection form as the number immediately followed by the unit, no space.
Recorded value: 4.36ft³
